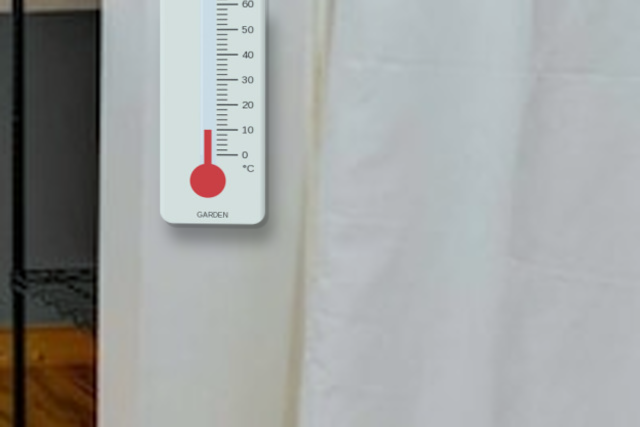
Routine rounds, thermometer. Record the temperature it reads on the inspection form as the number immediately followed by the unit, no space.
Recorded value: 10°C
